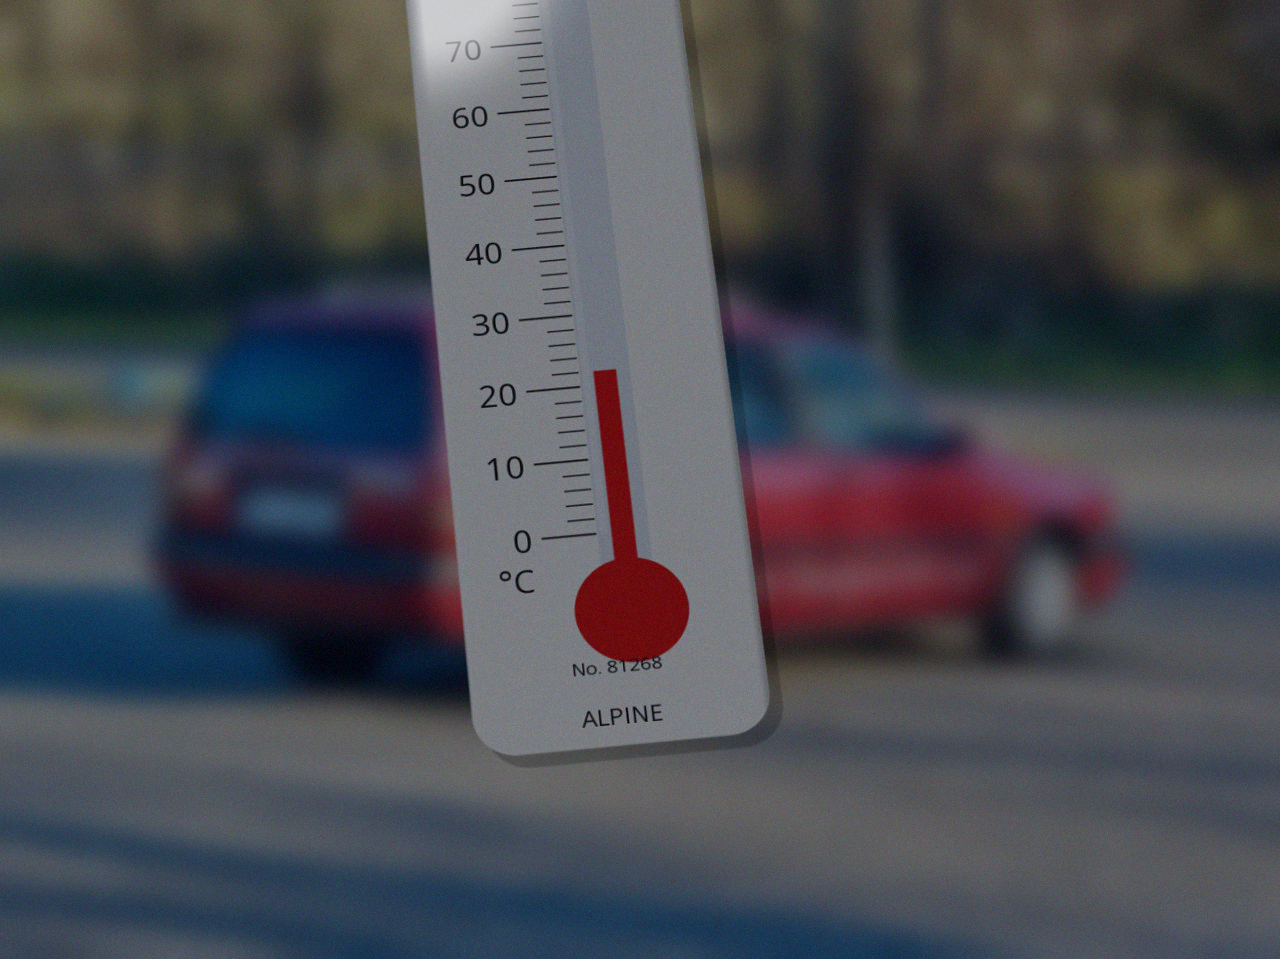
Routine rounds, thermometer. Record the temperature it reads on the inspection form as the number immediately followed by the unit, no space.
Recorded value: 22°C
